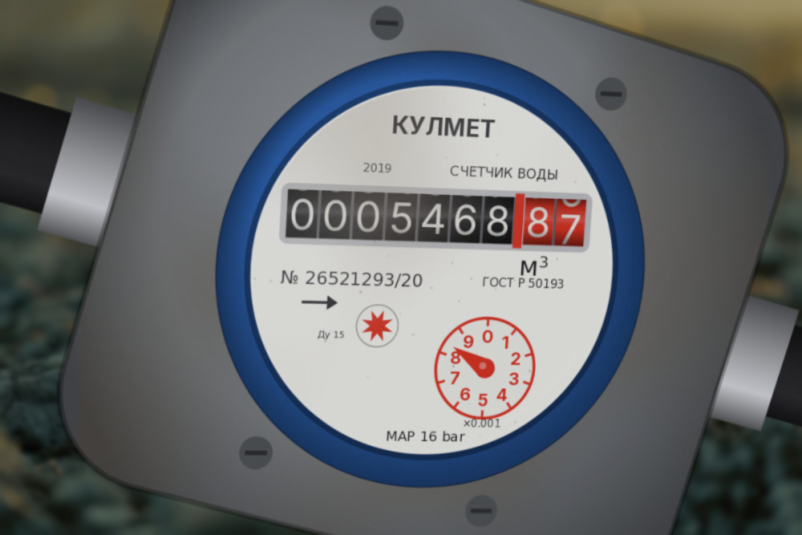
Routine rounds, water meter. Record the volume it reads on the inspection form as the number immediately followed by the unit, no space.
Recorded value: 5468.868m³
